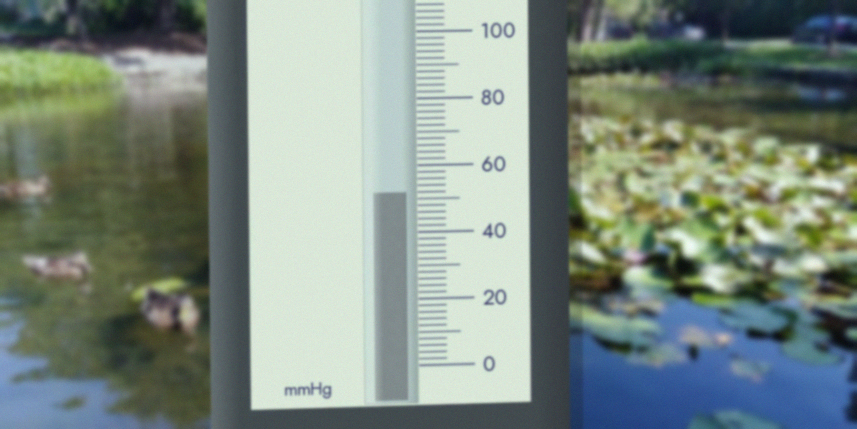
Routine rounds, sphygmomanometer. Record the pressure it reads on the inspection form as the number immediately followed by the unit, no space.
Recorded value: 52mmHg
